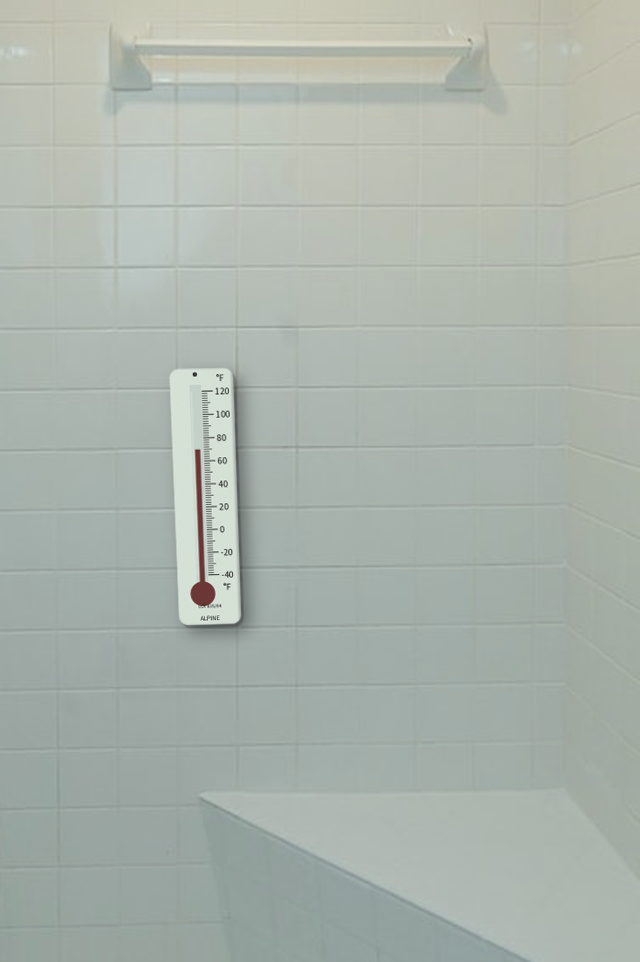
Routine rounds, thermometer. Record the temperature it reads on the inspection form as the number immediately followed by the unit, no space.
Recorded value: 70°F
